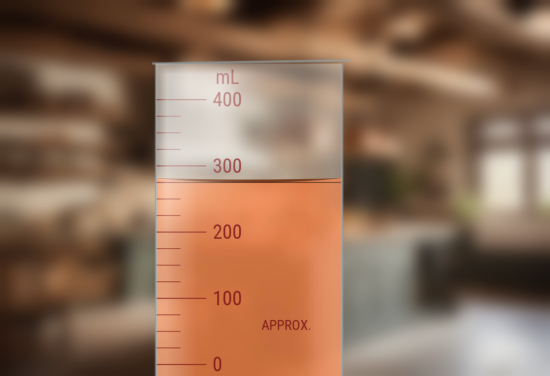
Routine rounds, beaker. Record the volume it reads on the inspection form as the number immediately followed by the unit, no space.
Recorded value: 275mL
